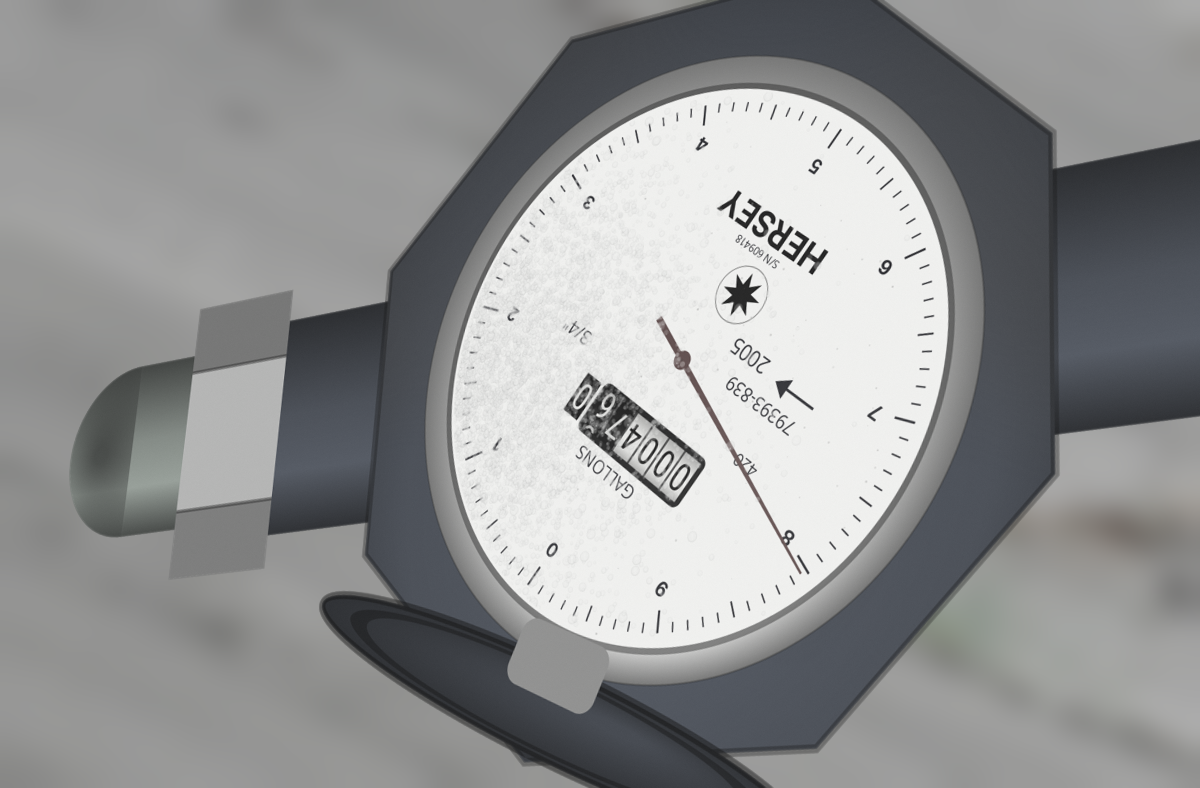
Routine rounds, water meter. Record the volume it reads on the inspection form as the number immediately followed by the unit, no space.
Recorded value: 4758.0gal
